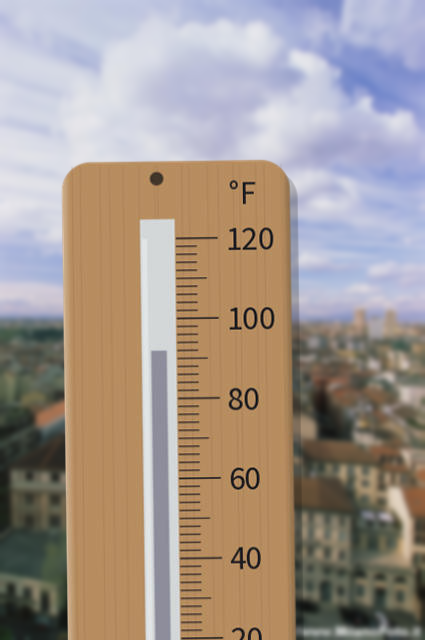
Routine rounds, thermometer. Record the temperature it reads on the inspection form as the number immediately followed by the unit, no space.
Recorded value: 92°F
